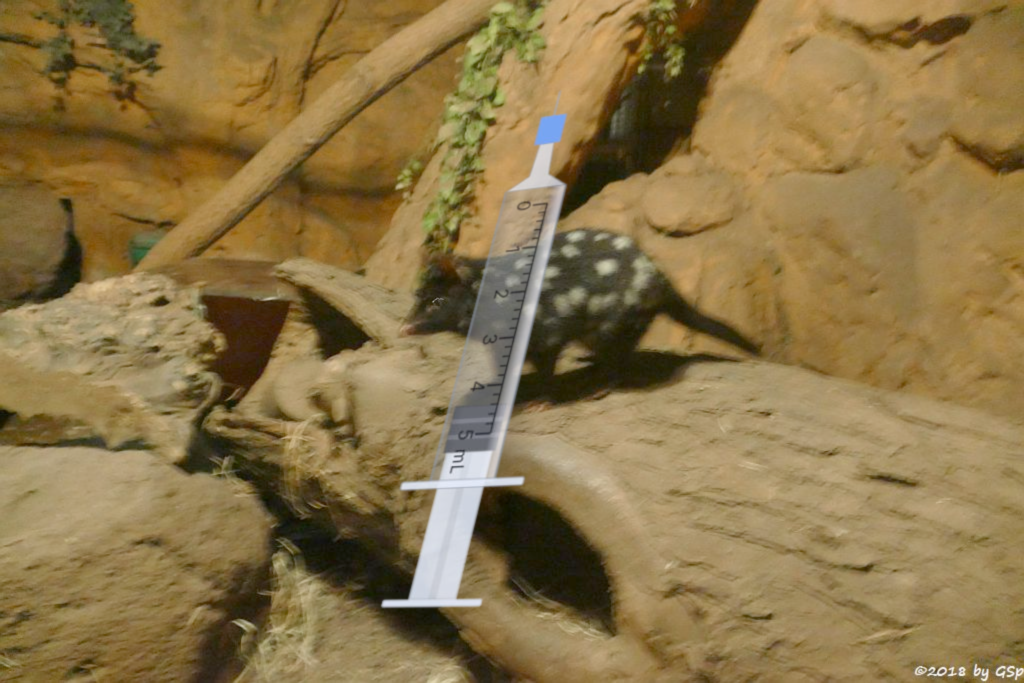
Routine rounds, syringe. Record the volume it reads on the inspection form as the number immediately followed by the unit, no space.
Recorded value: 4.4mL
